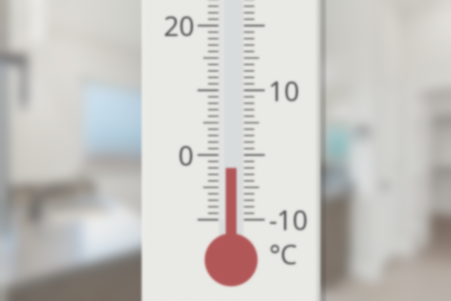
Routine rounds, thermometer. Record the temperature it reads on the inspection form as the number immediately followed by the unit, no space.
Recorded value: -2°C
